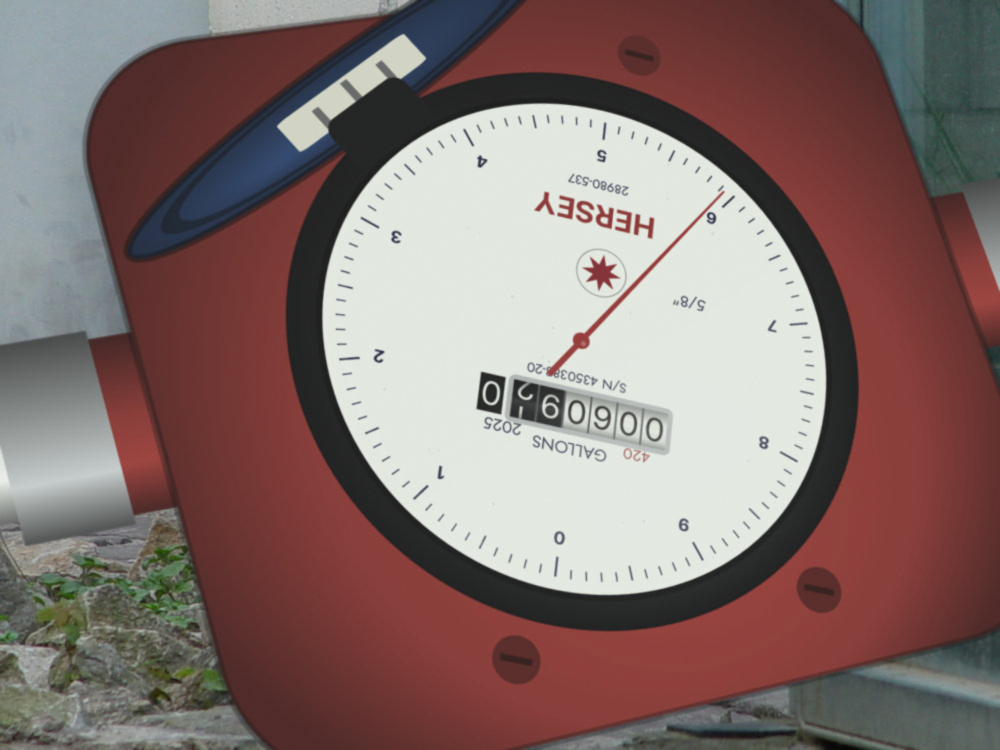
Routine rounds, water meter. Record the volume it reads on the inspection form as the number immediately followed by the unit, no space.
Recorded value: 60915.9gal
